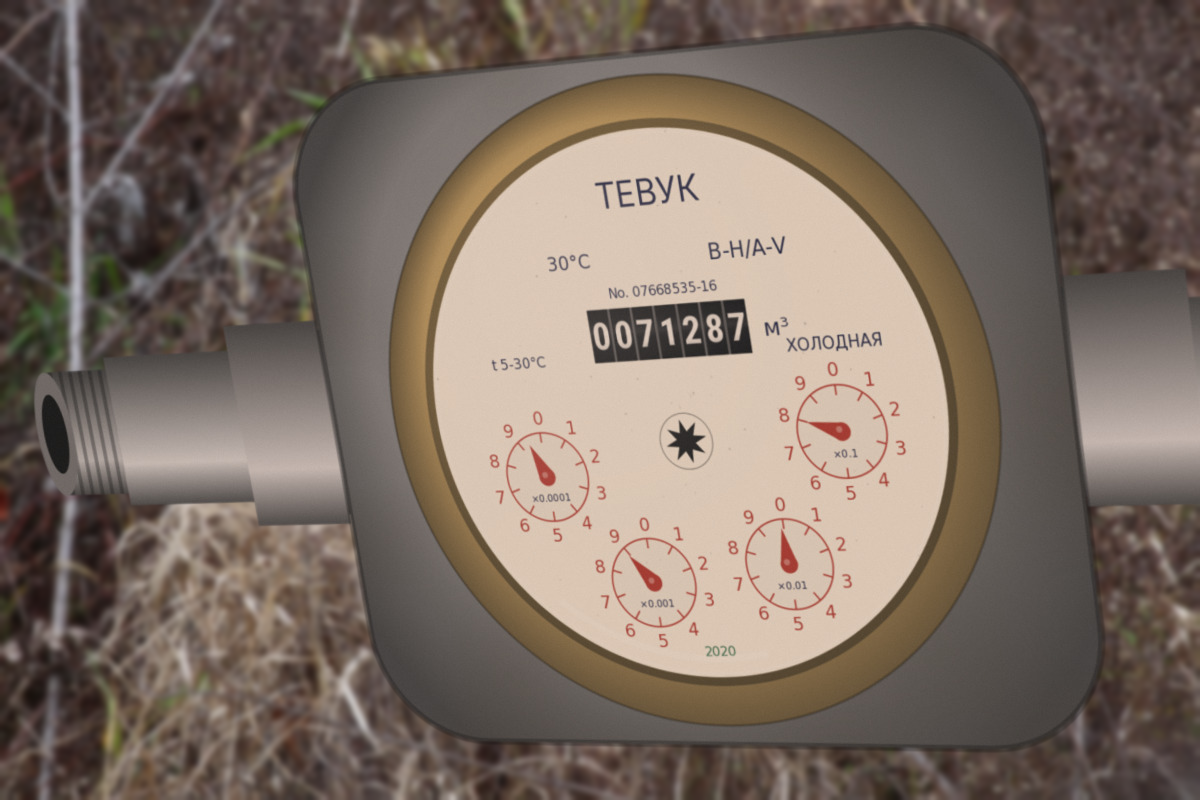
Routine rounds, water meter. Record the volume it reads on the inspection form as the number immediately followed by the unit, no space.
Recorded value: 71287.7989m³
